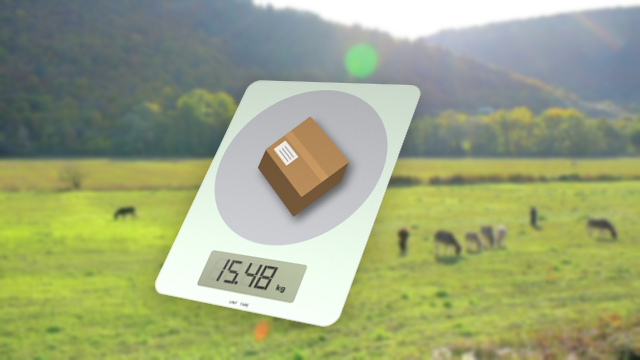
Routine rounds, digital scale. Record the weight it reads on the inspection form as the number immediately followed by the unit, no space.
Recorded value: 15.48kg
